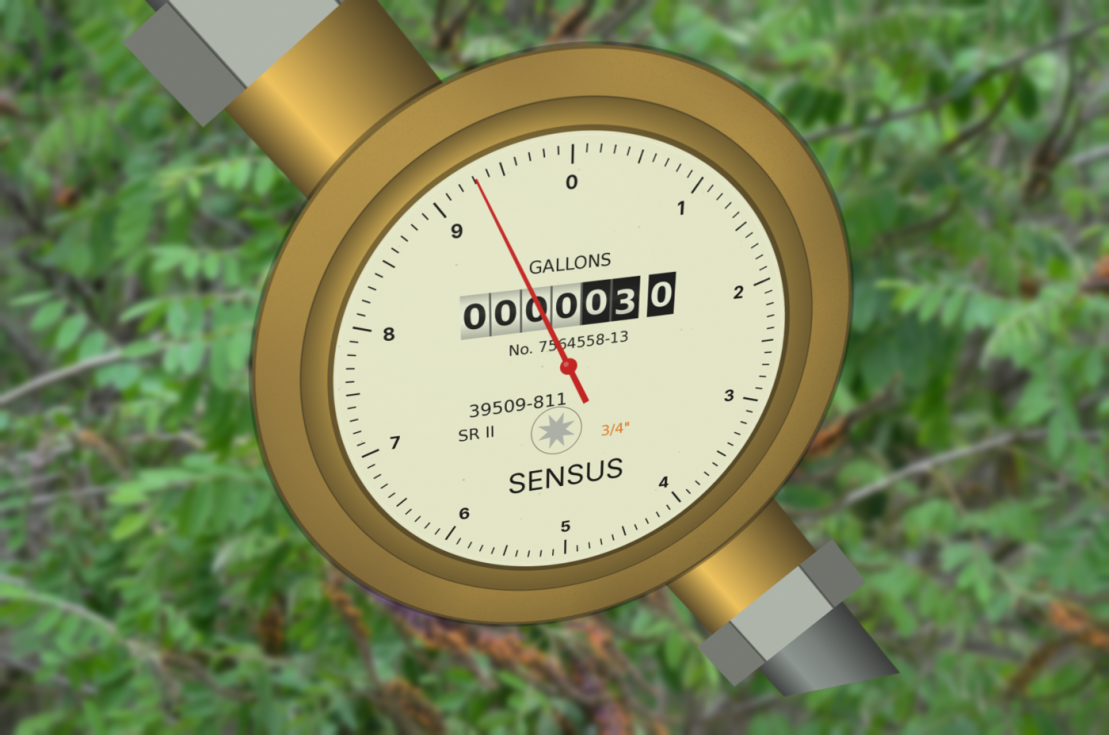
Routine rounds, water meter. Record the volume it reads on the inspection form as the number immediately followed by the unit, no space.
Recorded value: 29.3gal
